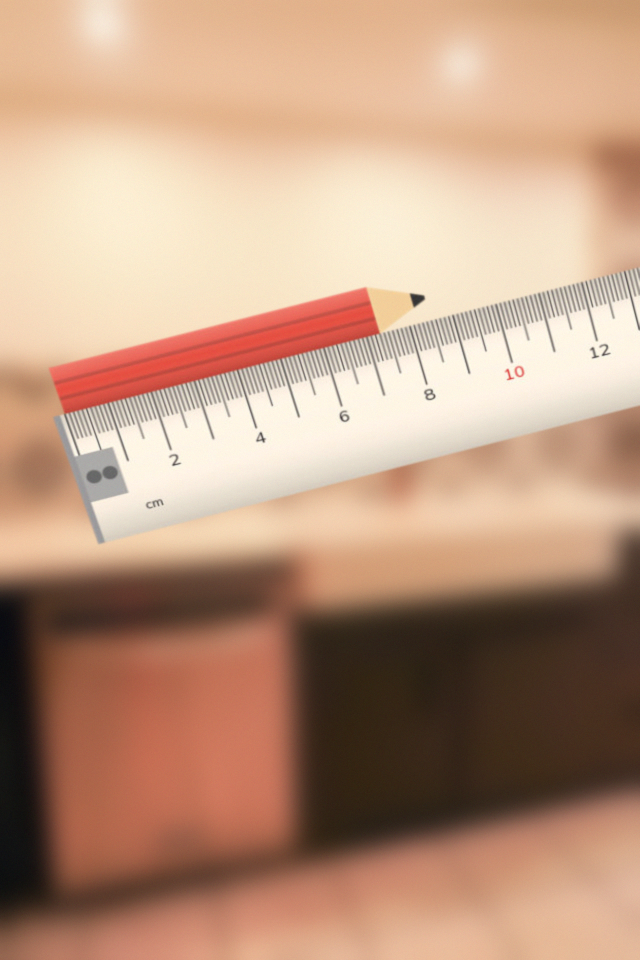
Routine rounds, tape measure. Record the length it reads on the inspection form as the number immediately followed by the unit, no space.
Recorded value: 8.5cm
